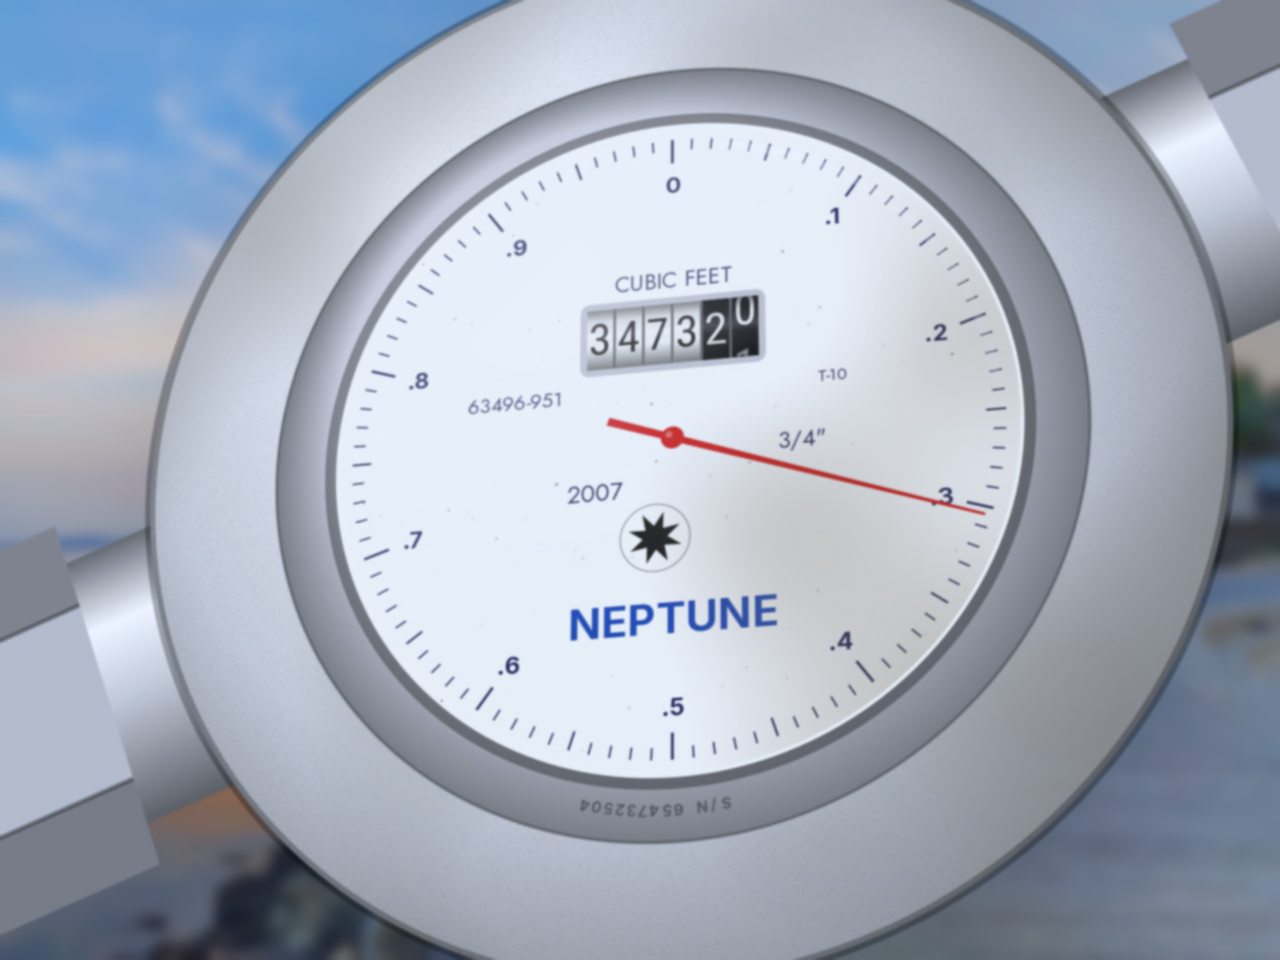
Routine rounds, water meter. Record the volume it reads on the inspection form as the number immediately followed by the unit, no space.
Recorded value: 347320.30ft³
